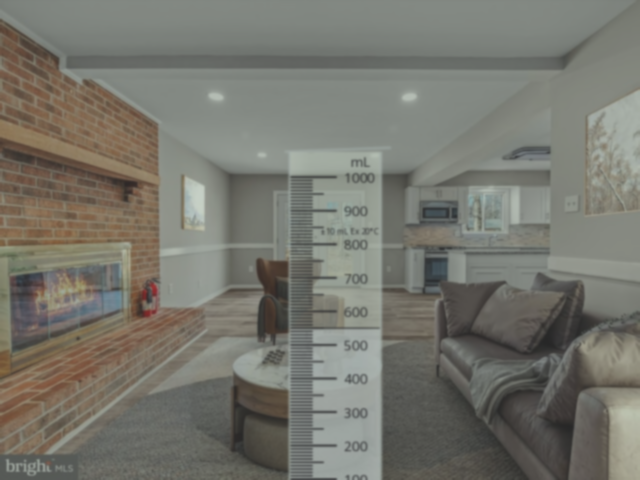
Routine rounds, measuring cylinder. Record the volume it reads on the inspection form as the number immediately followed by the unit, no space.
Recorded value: 550mL
